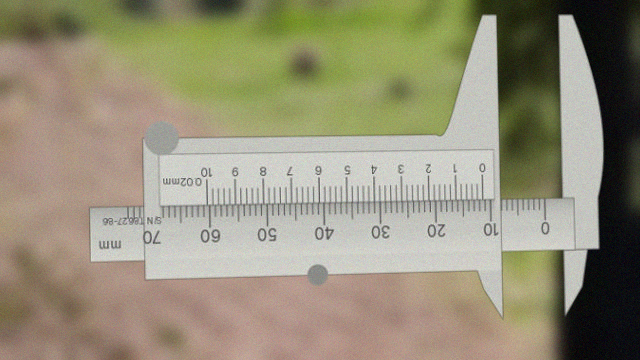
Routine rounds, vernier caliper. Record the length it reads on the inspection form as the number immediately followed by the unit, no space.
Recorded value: 11.4mm
